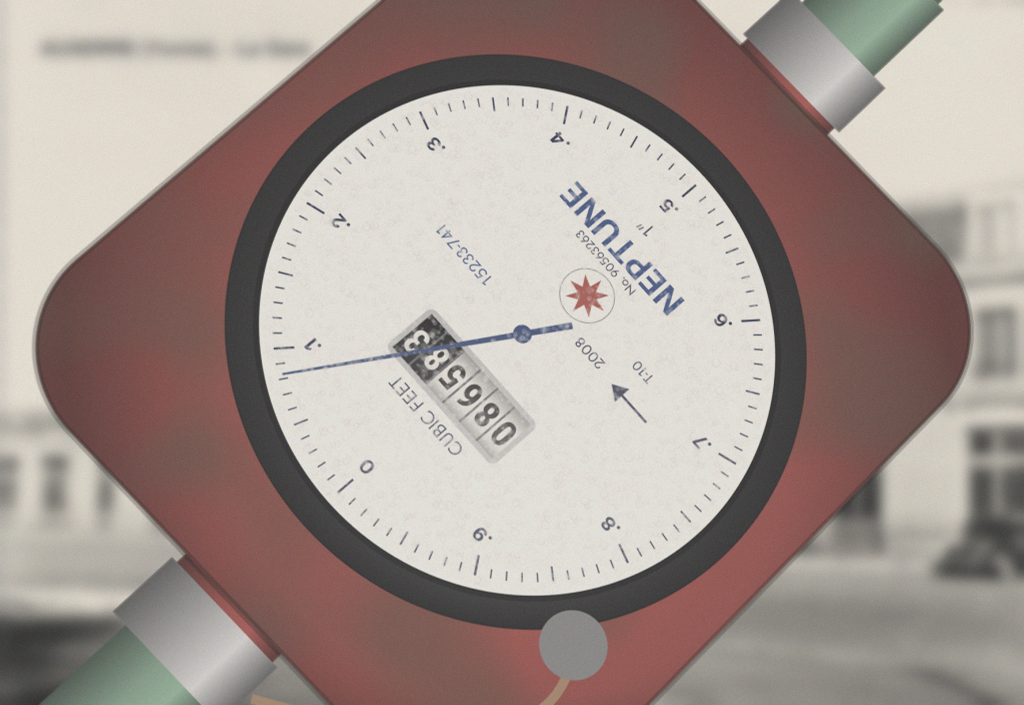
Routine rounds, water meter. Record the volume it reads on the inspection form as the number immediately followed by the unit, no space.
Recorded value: 86583.08ft³
